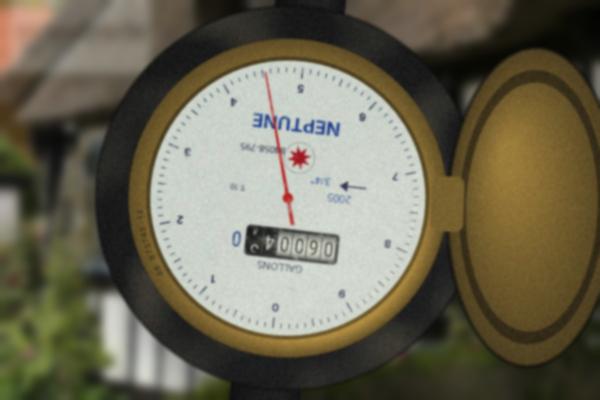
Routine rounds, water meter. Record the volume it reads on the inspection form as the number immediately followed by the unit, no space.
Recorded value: 600434.5gal
